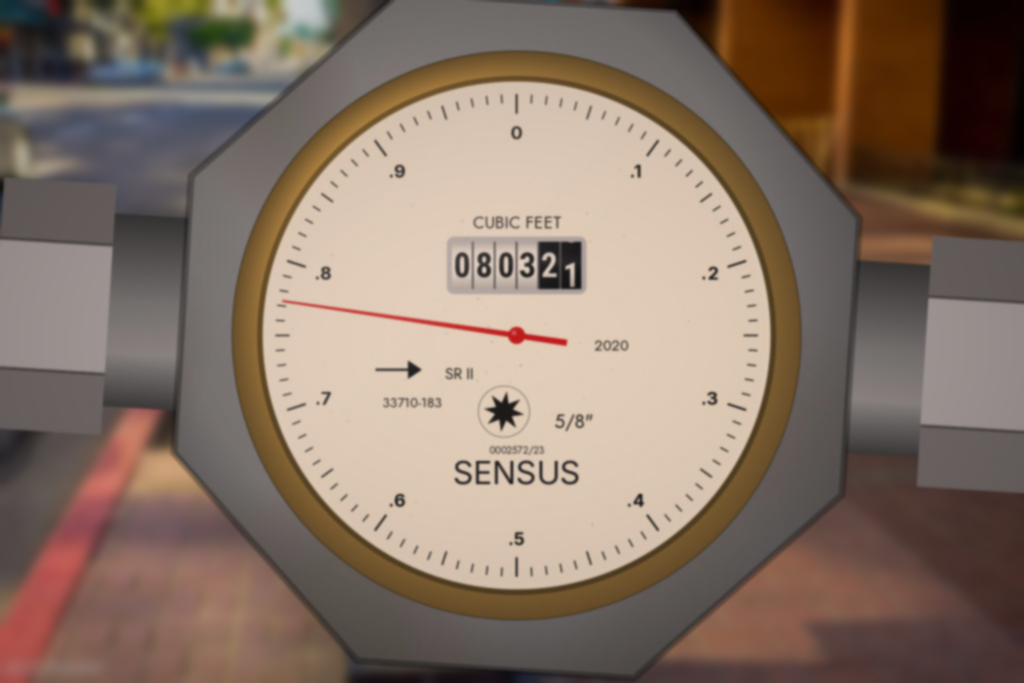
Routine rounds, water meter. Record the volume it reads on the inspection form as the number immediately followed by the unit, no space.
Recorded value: 80320.77ft³
